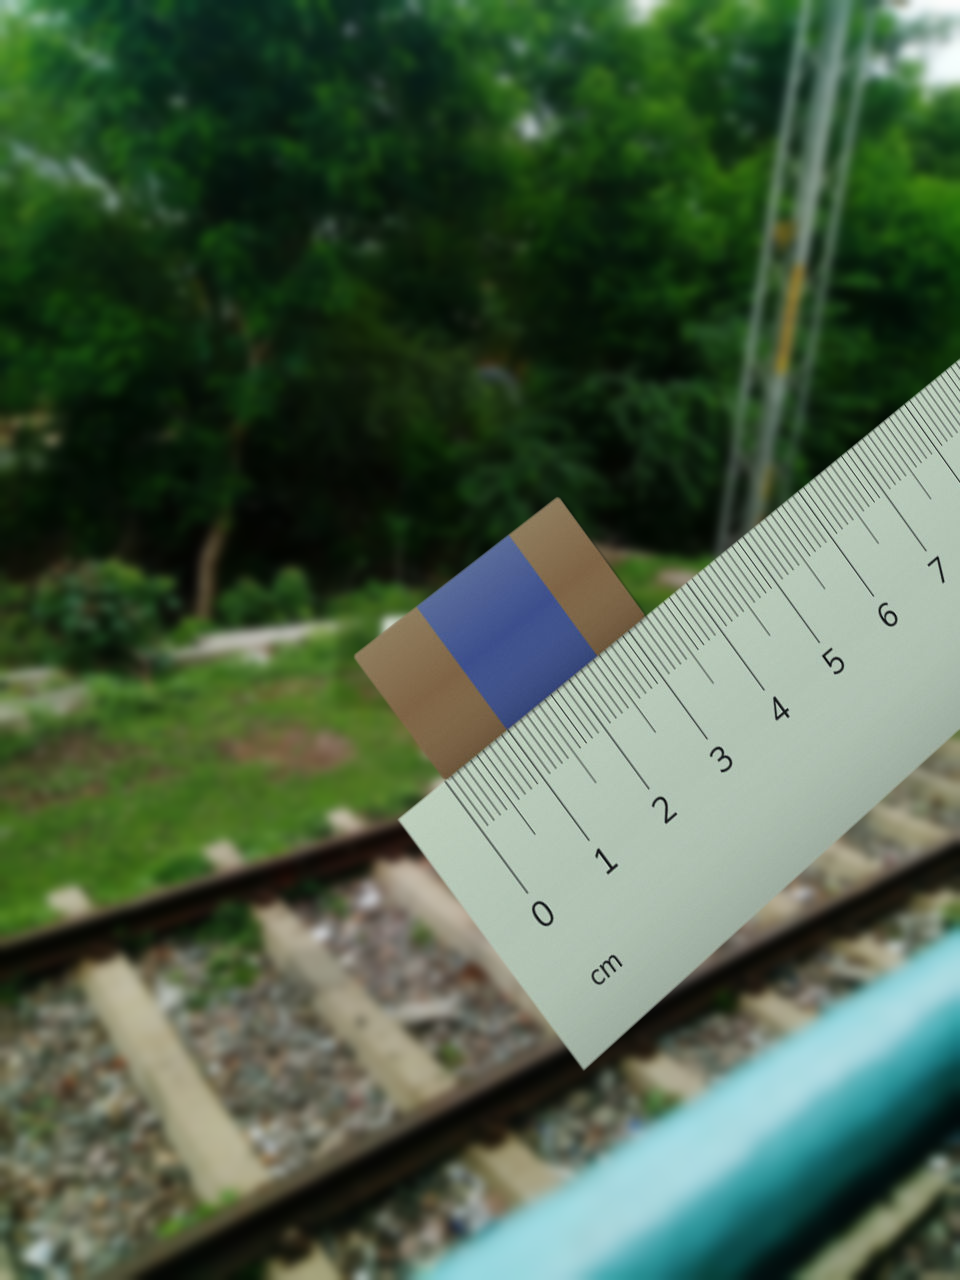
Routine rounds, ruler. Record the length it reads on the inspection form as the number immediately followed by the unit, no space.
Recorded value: 3.3cm
